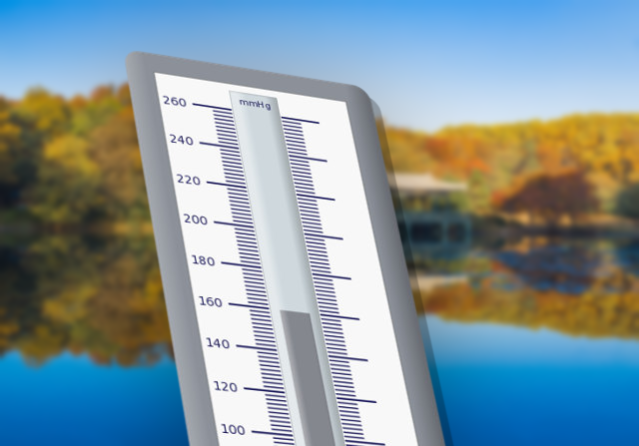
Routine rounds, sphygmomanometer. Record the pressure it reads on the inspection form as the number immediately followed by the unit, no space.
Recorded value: 160mmHg
